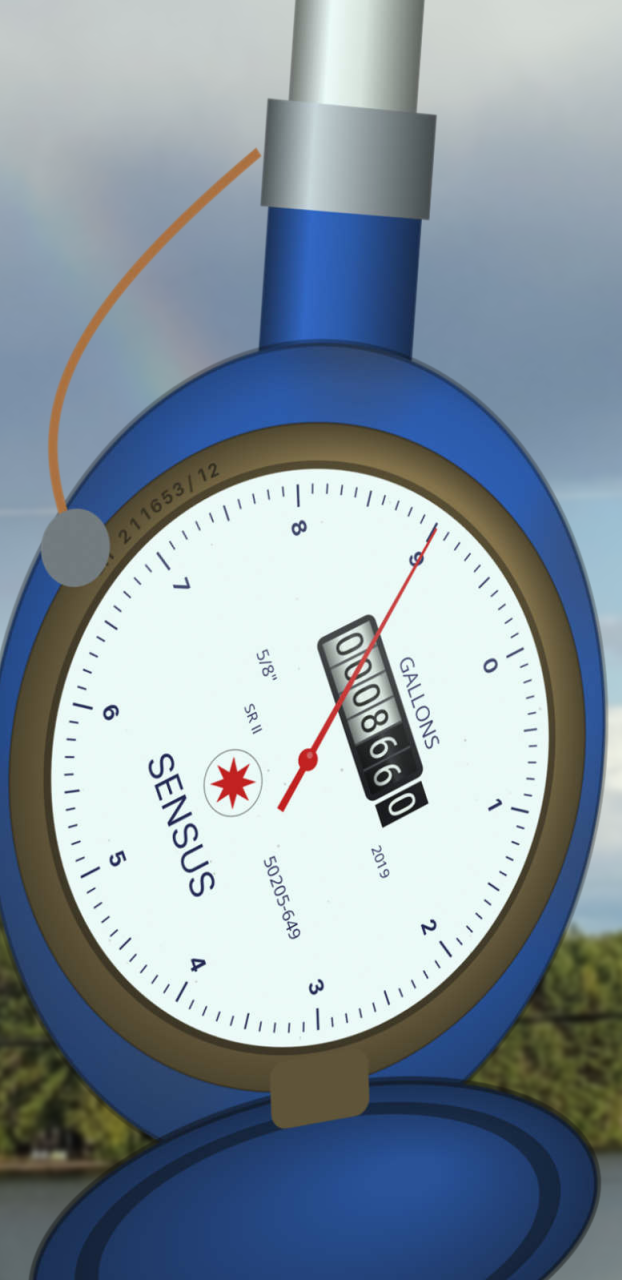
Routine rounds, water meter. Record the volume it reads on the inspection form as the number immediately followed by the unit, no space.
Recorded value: 8659.0gal
